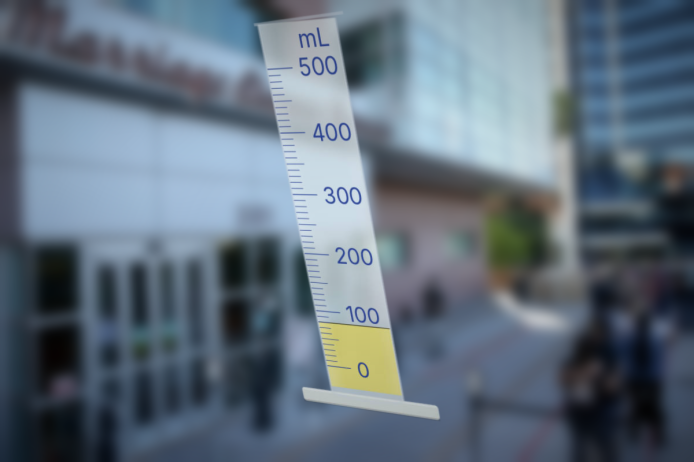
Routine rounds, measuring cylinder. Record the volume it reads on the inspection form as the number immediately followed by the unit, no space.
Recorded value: 80mL
